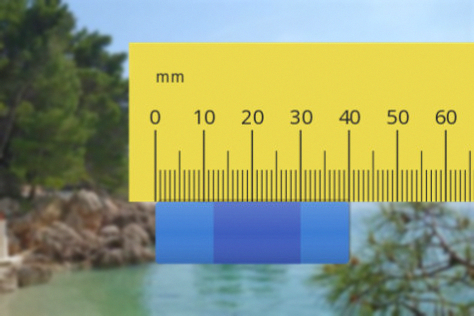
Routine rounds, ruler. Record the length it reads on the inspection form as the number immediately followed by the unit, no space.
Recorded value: 40mm
